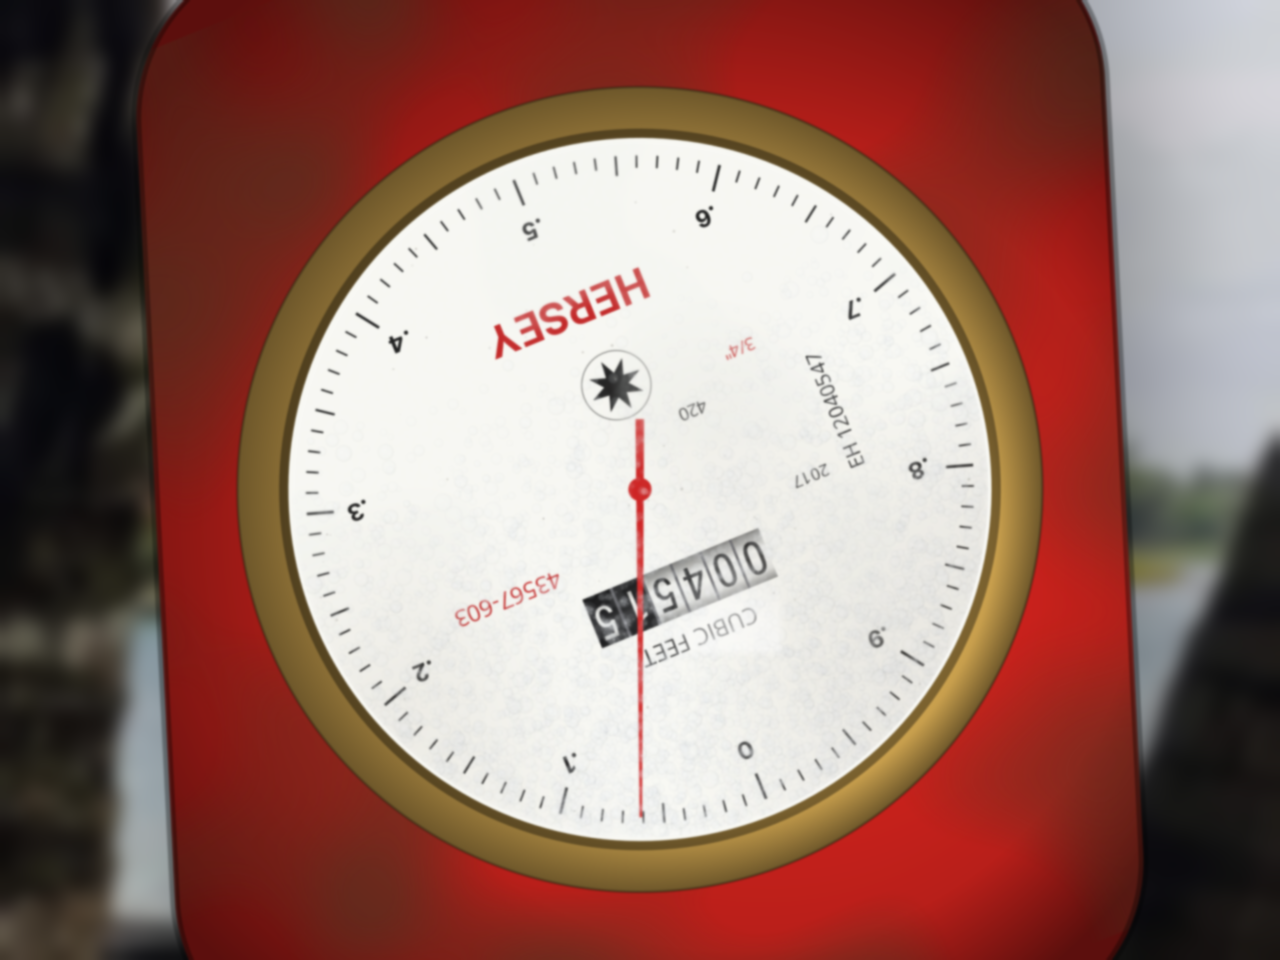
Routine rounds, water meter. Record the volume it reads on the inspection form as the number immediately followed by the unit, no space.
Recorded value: 4515.06ft³
